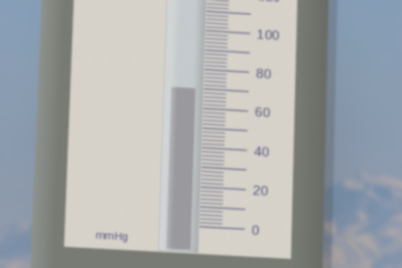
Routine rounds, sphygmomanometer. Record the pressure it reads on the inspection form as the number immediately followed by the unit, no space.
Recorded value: 70mmHg
